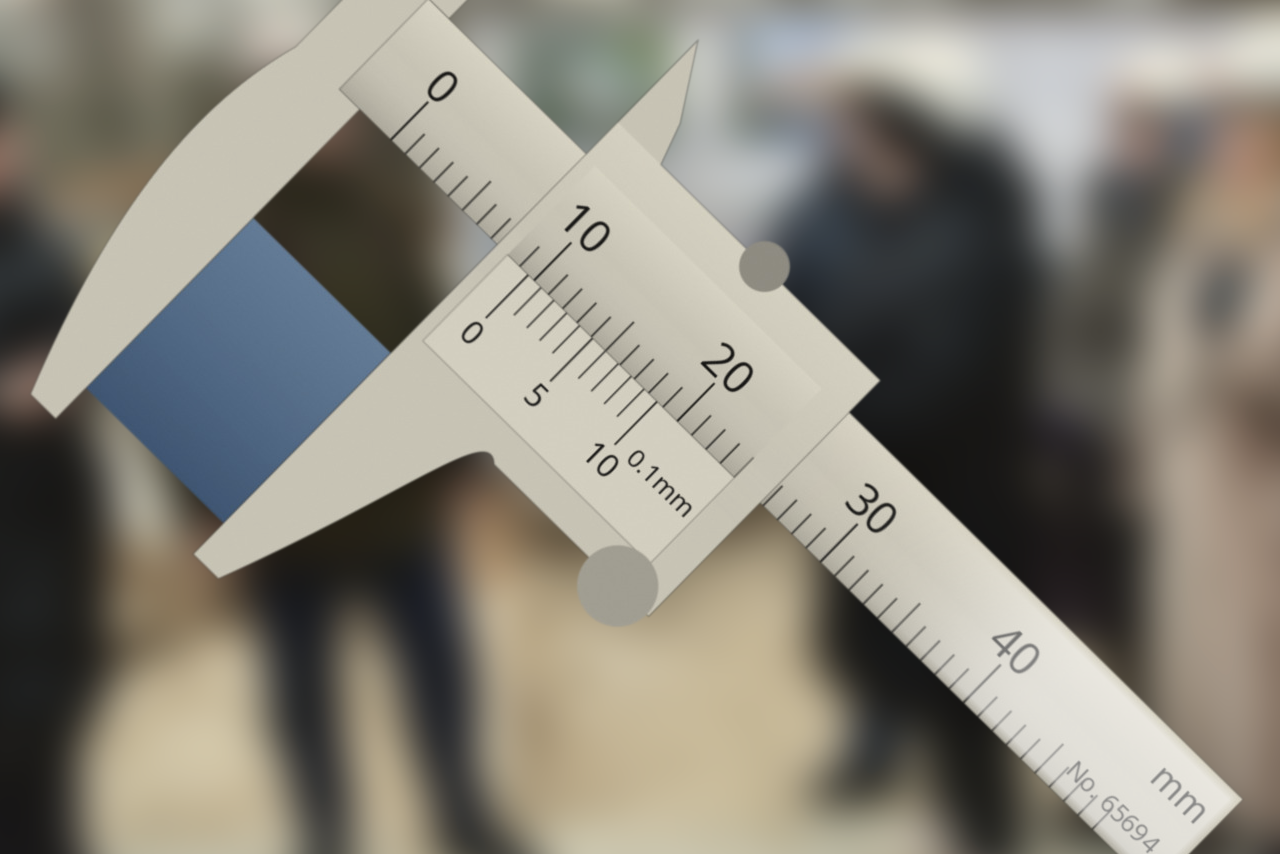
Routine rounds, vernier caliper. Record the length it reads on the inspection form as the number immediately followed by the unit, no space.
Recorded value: 9.6mm
